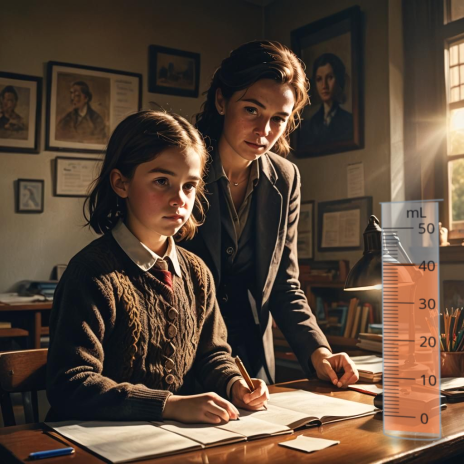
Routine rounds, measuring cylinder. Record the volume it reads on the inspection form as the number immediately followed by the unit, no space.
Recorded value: 40mL
